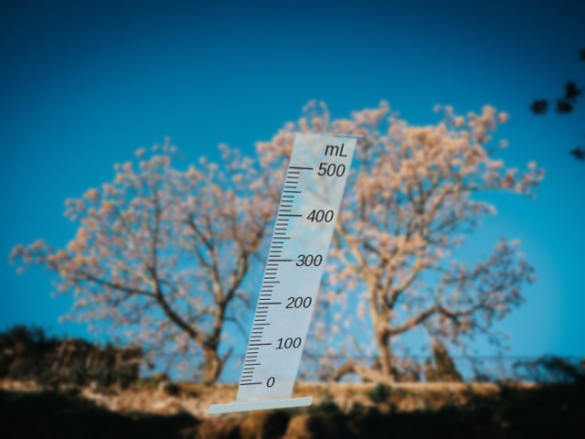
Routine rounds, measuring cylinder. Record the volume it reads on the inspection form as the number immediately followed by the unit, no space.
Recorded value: 300mL
